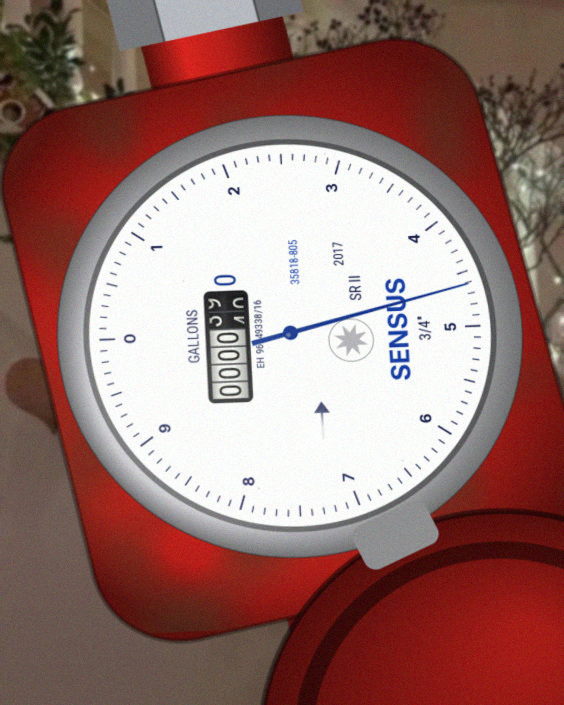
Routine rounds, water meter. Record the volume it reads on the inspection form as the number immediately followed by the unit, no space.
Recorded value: 394.6gal
